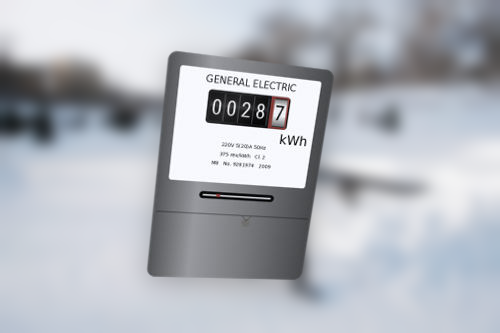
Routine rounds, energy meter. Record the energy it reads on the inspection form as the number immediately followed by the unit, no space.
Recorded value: 28.7kWh
